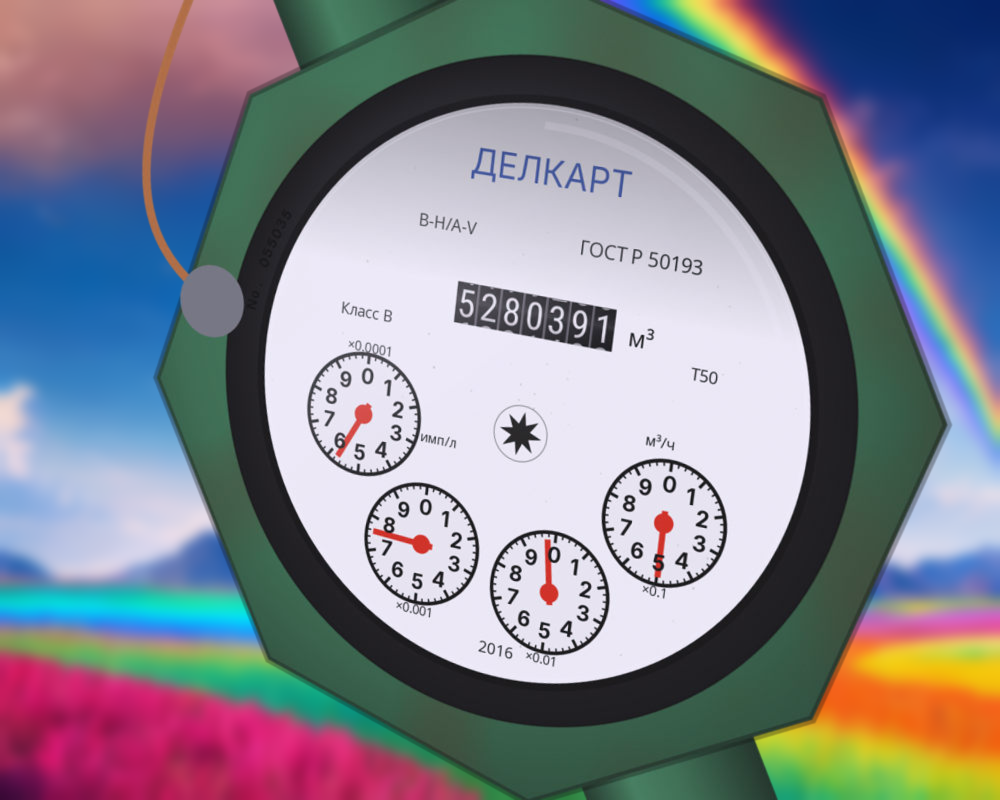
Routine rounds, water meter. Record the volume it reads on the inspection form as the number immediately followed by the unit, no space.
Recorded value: 5280391.4975m³
